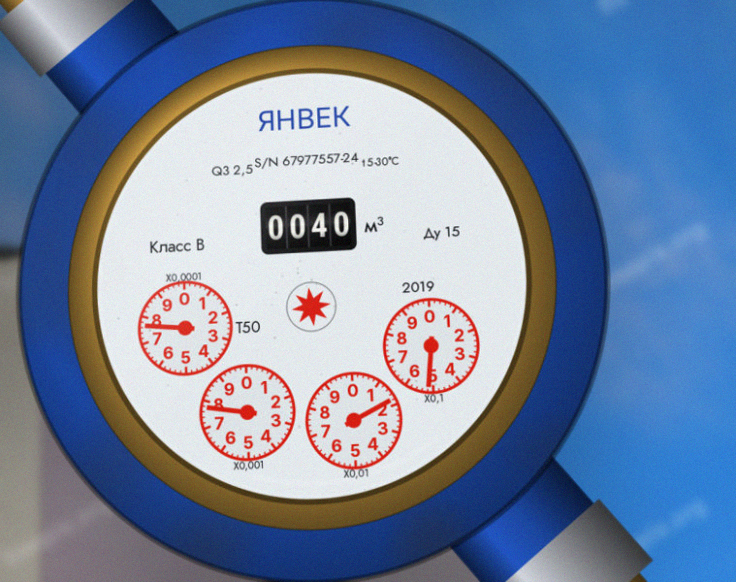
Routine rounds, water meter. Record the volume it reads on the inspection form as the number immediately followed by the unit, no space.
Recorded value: 40.5177m³
